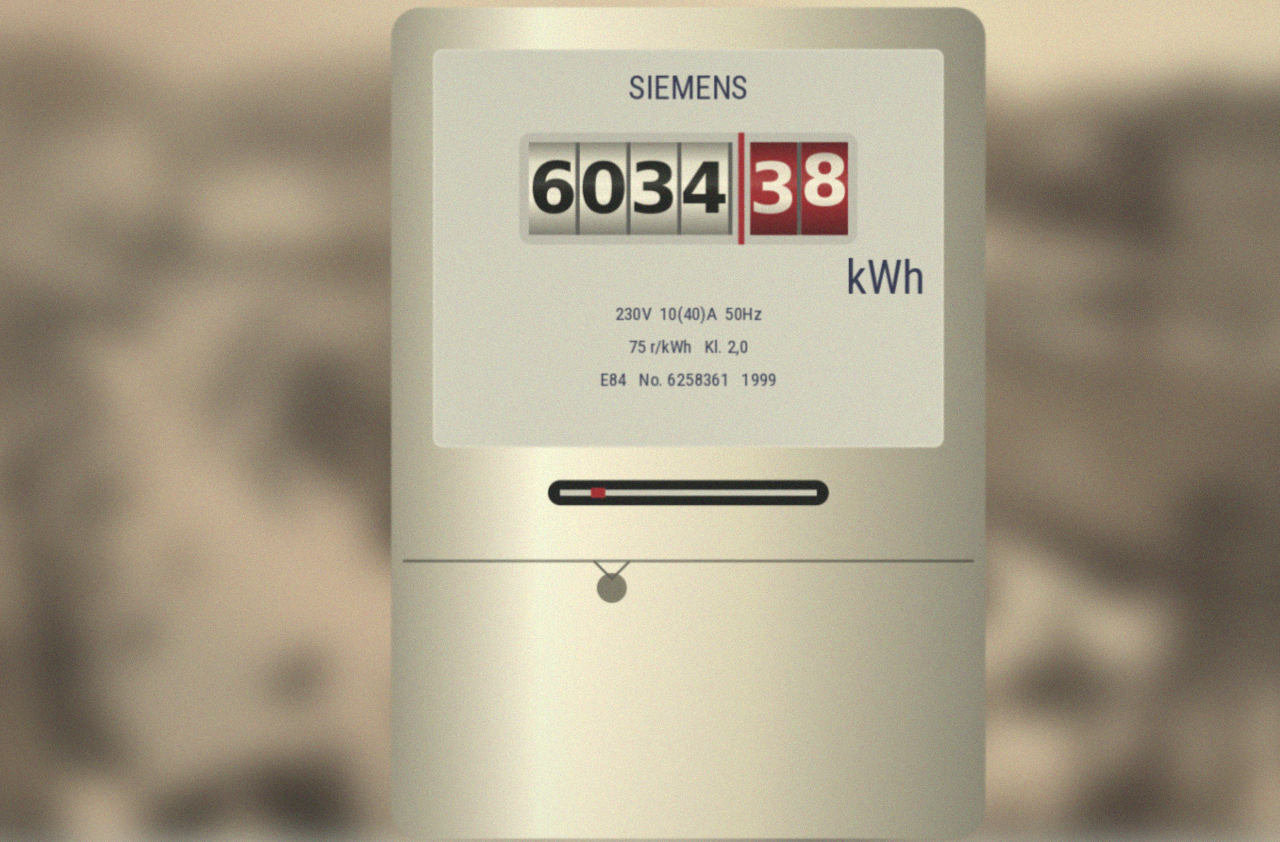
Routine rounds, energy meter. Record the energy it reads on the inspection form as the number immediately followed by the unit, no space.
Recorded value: 6034.38kWh
